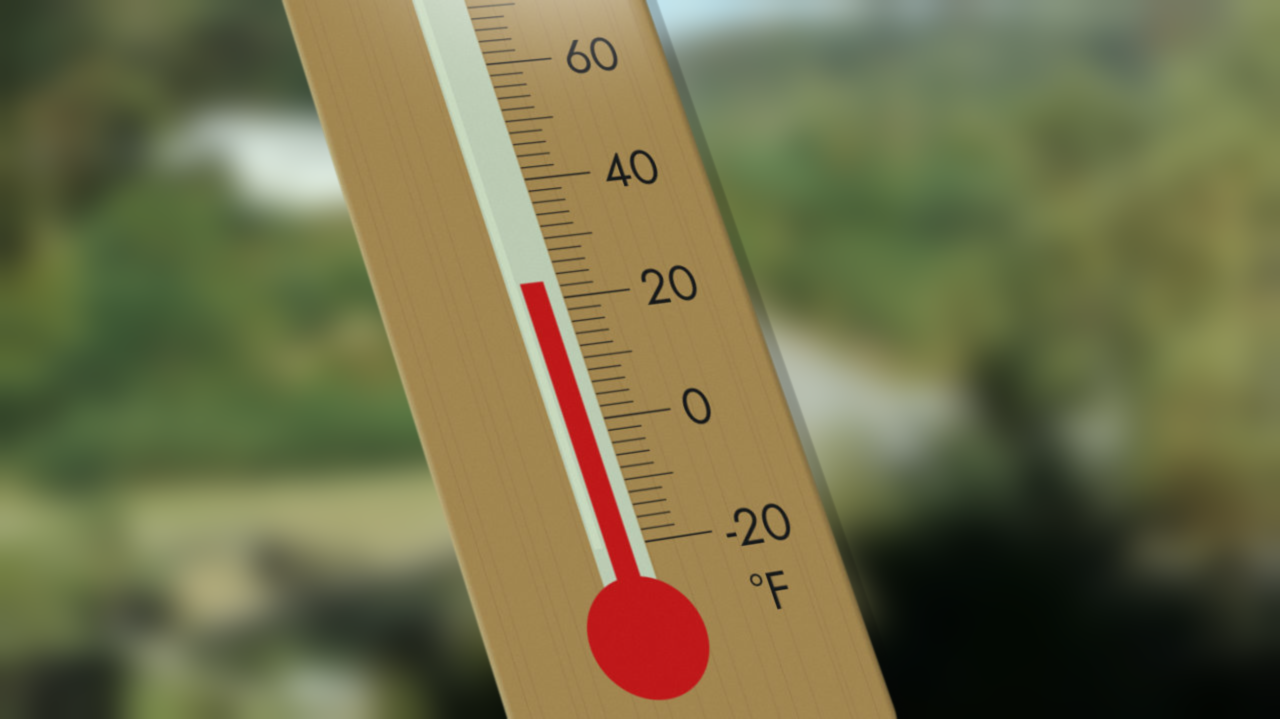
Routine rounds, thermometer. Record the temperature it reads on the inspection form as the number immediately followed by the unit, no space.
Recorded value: 23°F
